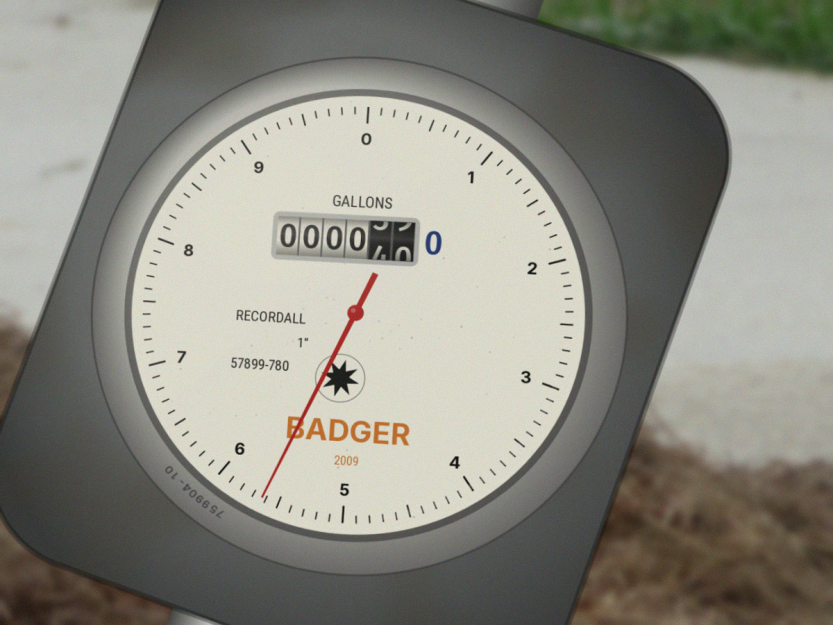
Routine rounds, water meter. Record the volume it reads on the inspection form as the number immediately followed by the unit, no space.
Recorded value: 395.6gal
